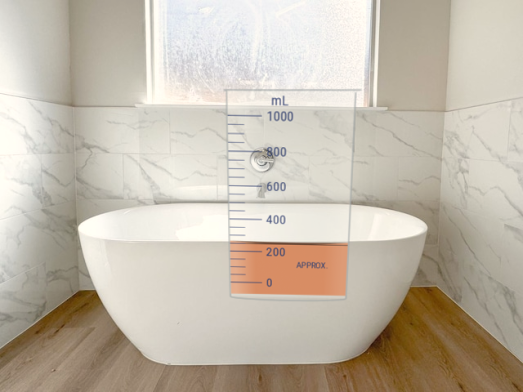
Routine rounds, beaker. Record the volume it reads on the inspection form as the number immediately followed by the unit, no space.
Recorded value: 250mL
